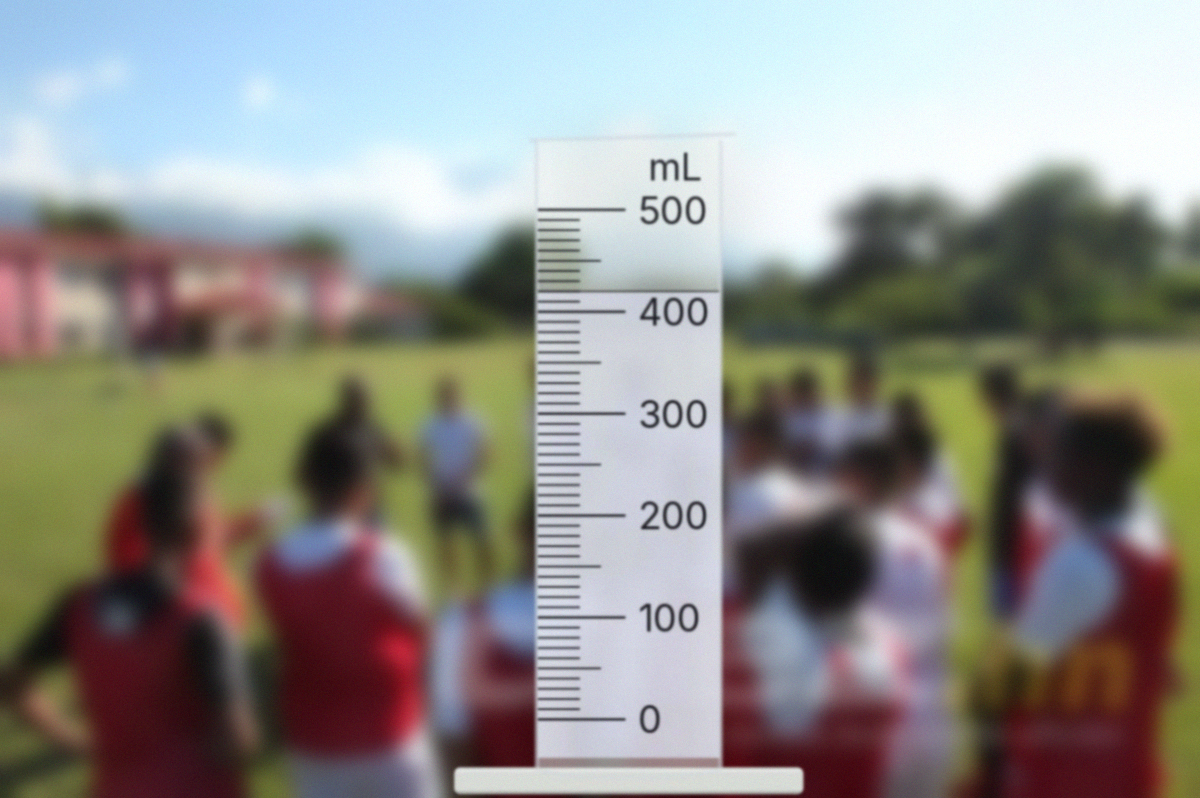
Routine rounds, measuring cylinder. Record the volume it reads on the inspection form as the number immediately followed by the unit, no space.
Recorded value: 420mL
